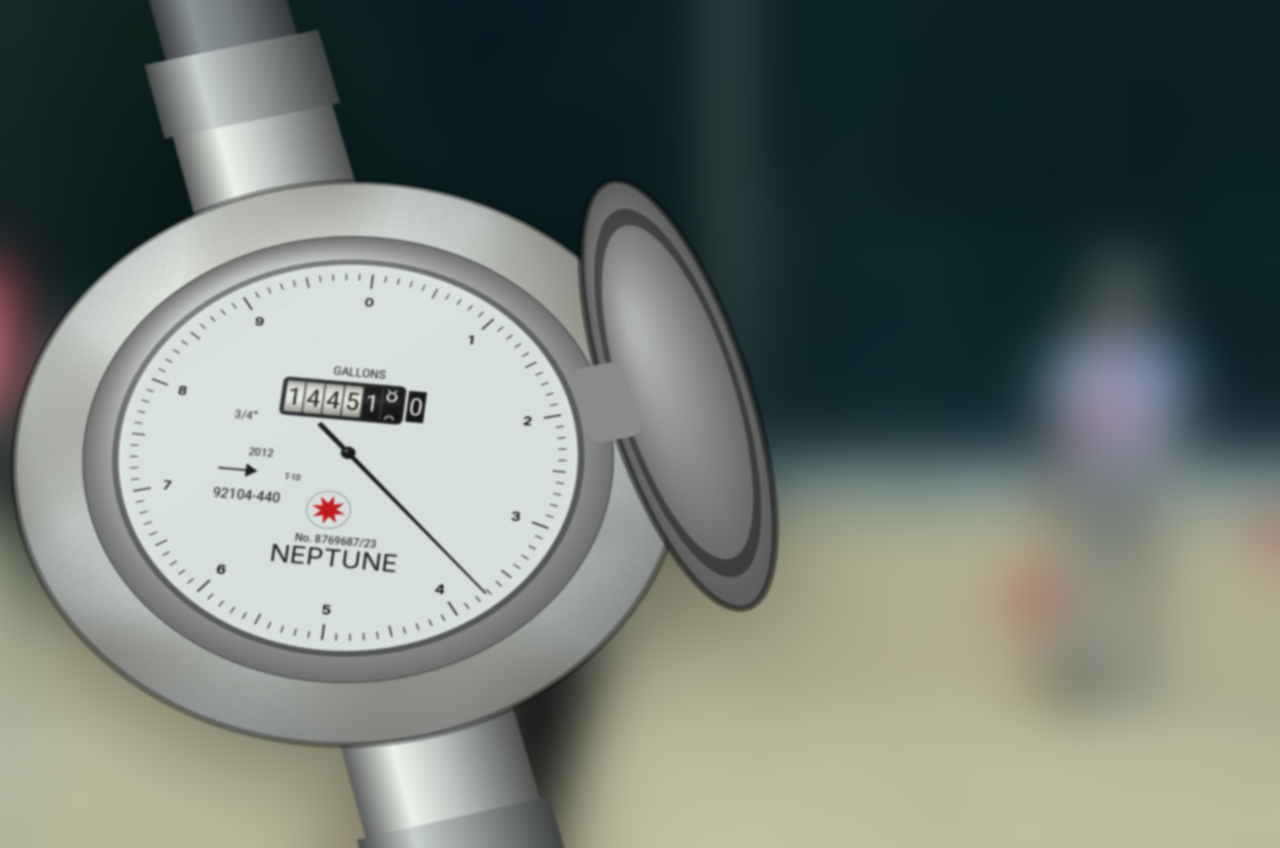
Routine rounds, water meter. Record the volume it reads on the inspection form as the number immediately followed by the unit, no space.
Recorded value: 1445183.7gal
